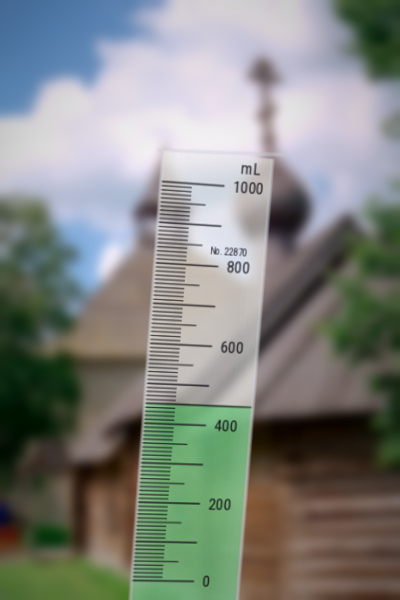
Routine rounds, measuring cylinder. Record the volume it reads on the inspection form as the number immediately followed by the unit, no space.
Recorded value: 450mL
